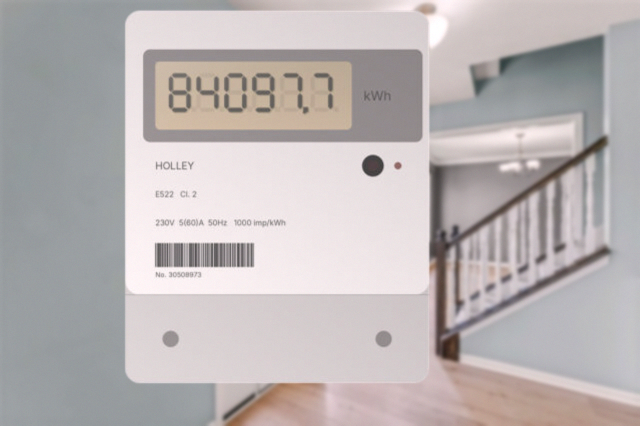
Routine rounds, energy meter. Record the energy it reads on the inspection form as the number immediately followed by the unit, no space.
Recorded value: 84097.7kWh
